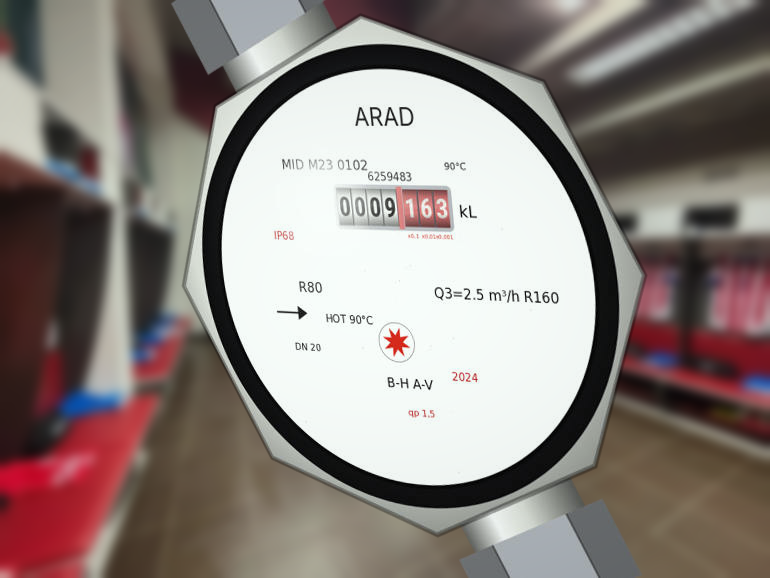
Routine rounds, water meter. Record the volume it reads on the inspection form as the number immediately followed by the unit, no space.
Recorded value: 9.163kL
